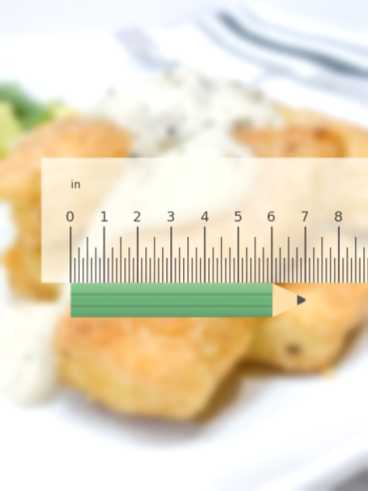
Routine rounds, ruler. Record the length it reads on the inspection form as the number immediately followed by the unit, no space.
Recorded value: 7in
